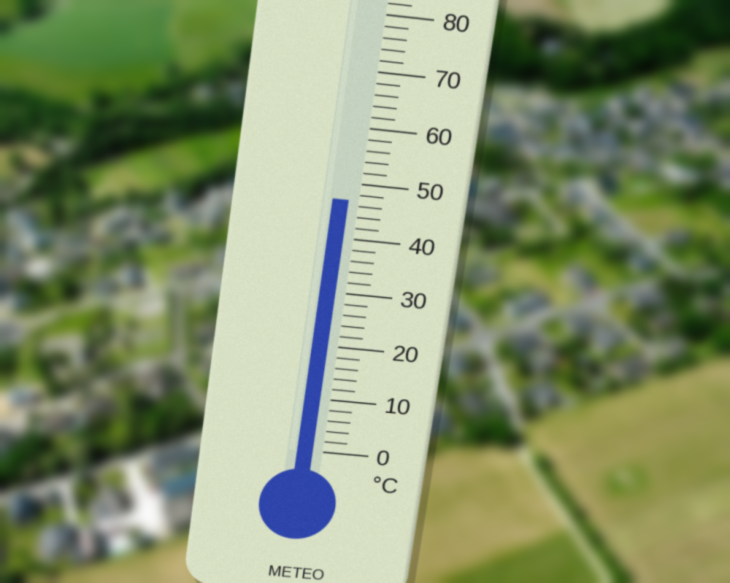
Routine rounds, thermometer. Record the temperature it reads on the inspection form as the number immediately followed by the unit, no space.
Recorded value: 47°C
